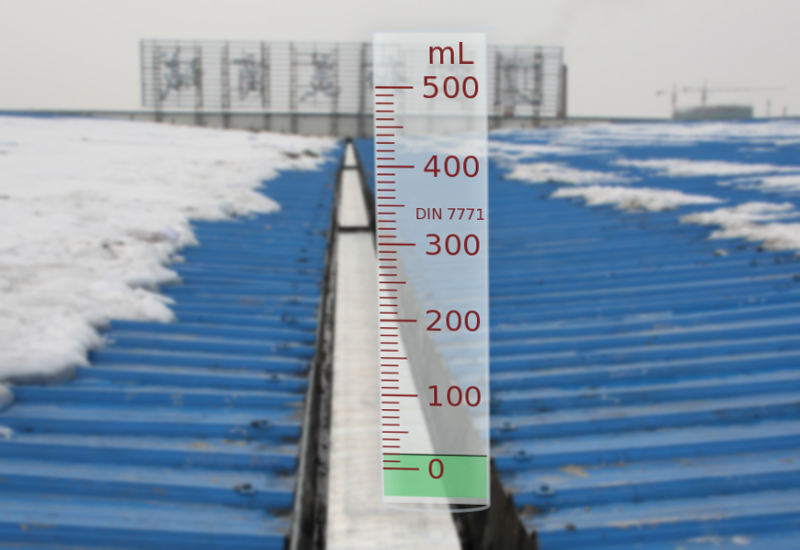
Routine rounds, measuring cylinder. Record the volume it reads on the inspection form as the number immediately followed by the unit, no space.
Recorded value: 20mL
